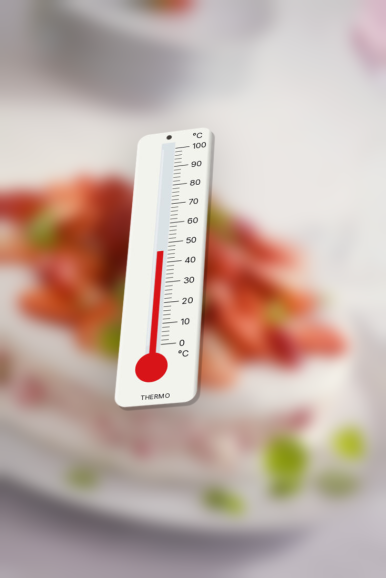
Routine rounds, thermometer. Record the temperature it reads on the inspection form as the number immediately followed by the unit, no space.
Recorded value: 46°C
